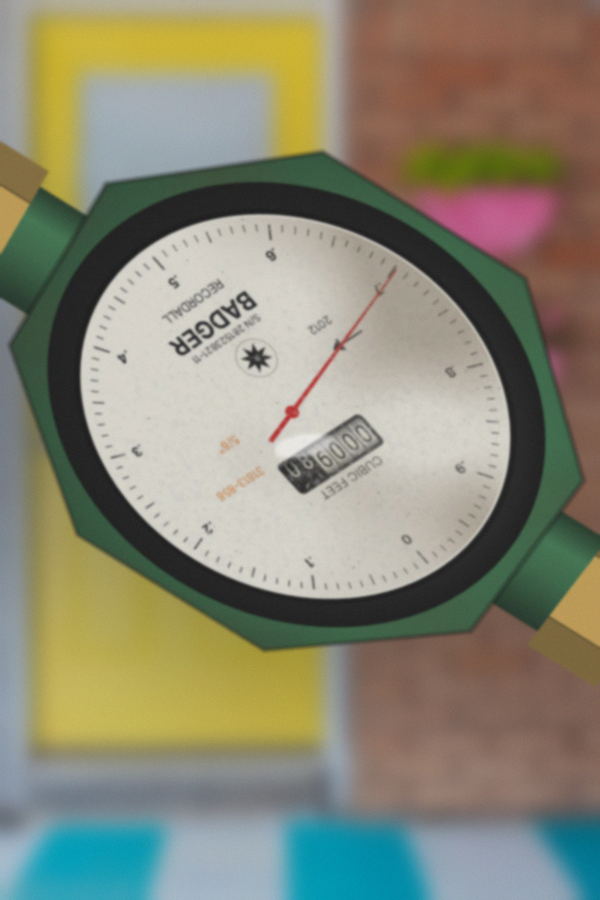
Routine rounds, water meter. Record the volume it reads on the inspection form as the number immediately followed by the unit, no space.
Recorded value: 979.70ft³
